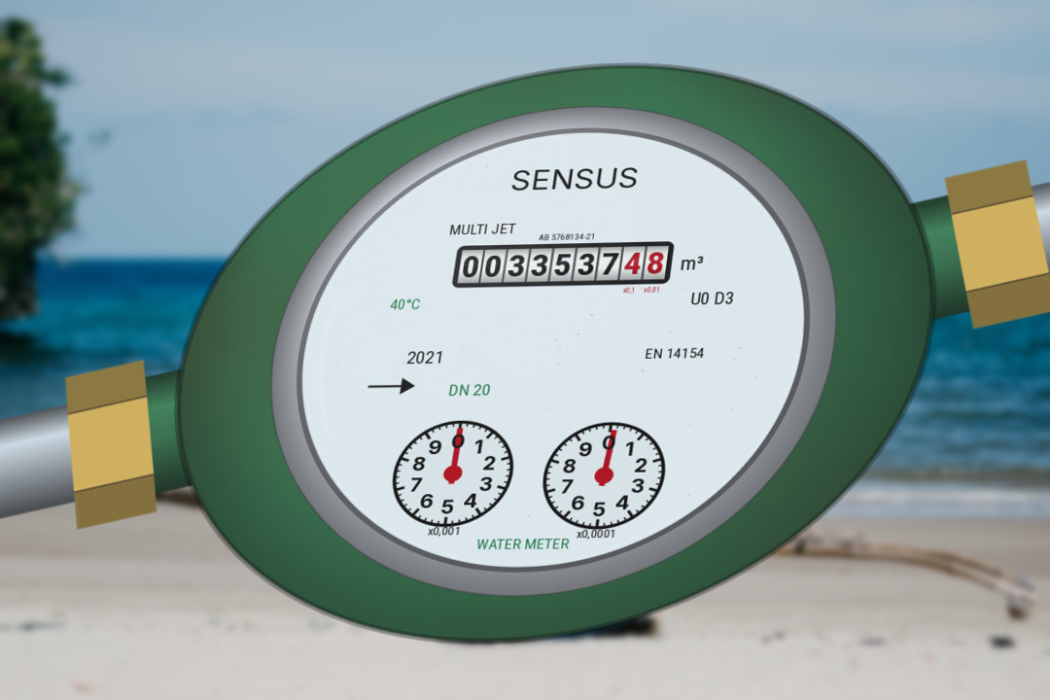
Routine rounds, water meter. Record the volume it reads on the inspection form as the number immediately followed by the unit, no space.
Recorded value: 33537.4800m³
